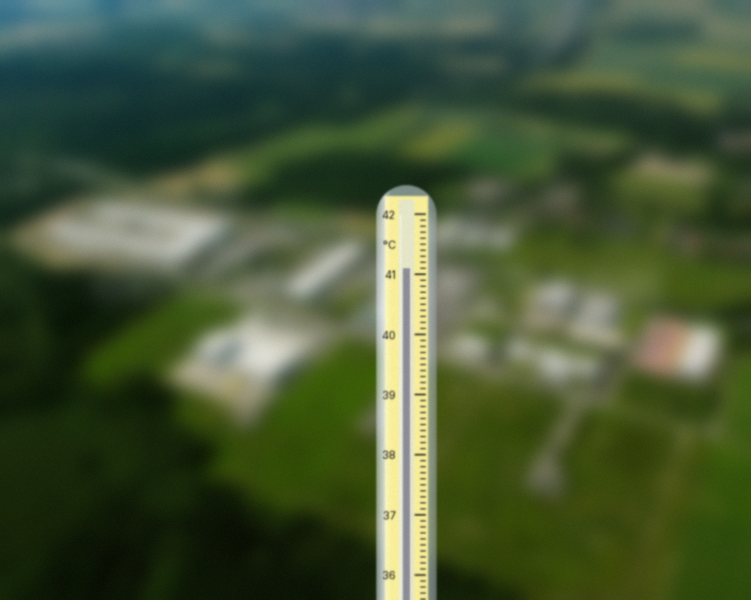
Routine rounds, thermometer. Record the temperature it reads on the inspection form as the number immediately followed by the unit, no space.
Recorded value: 41.1°C
